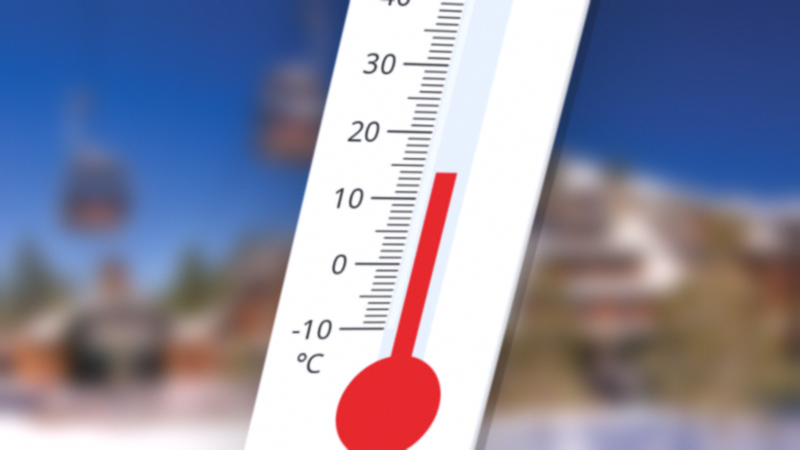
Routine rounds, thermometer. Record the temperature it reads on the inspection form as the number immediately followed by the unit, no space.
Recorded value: 14°C
